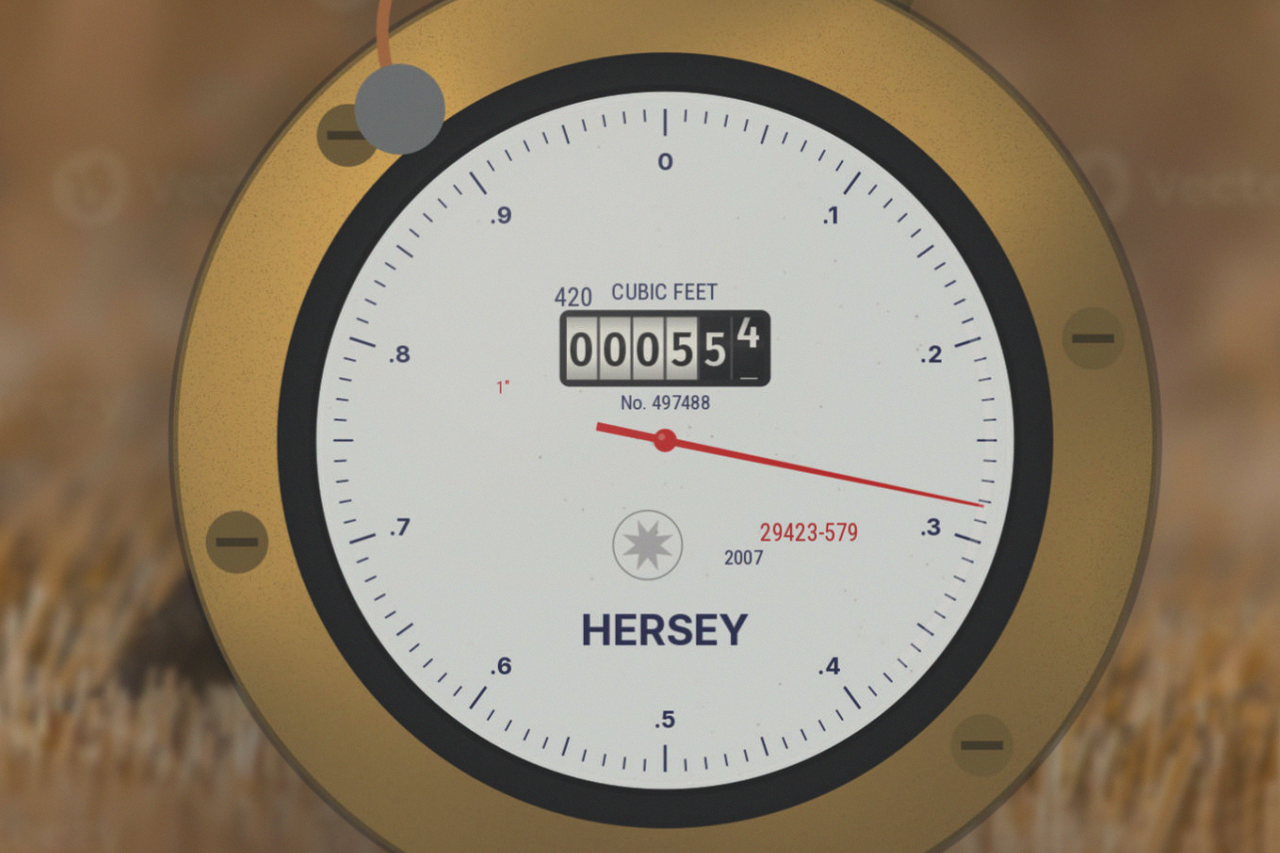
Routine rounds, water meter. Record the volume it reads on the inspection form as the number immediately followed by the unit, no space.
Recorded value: 554.28ft³
